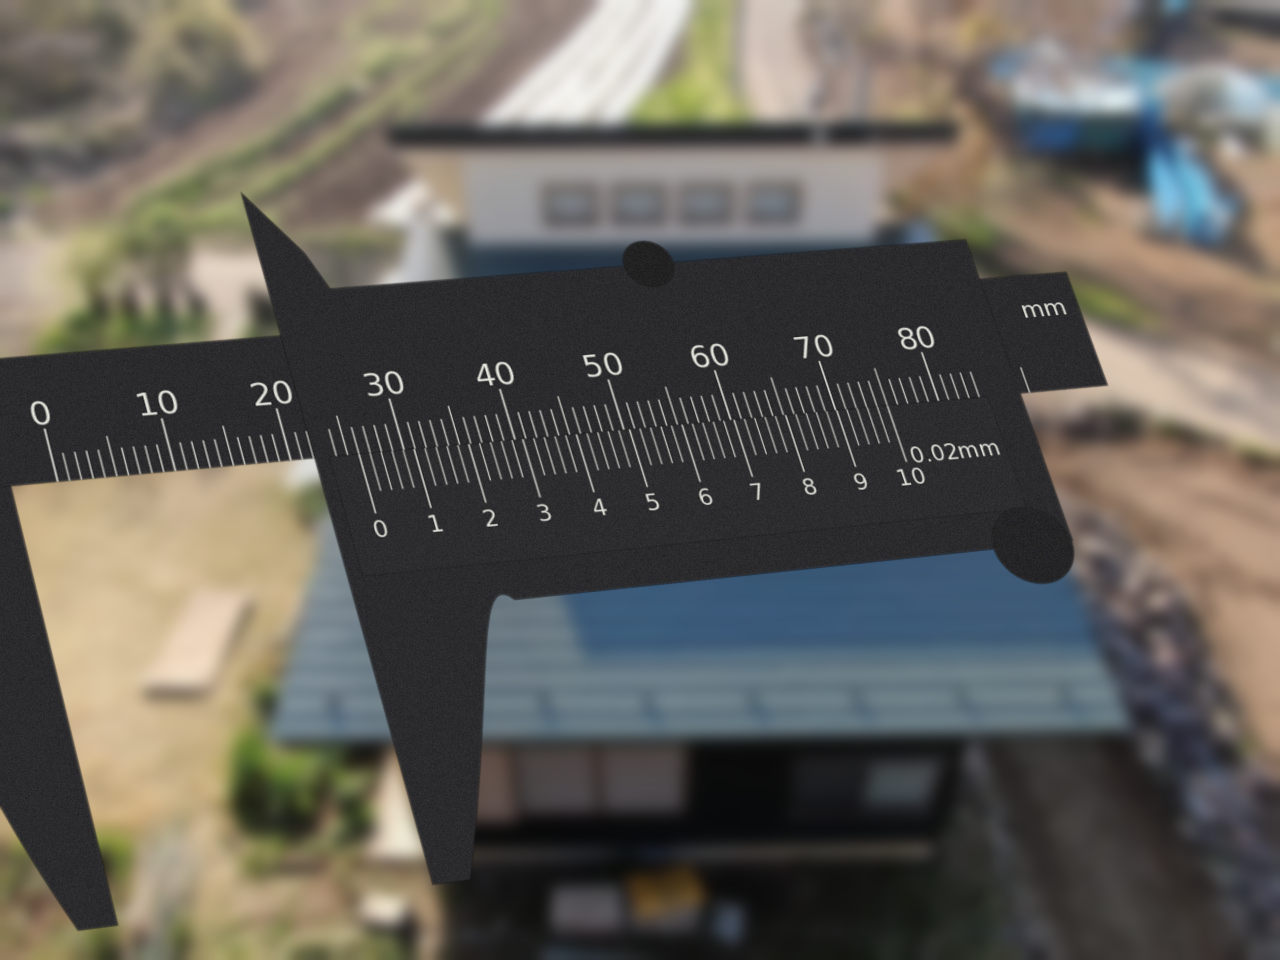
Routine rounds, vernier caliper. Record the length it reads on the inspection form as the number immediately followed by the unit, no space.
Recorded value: 26.0mm
